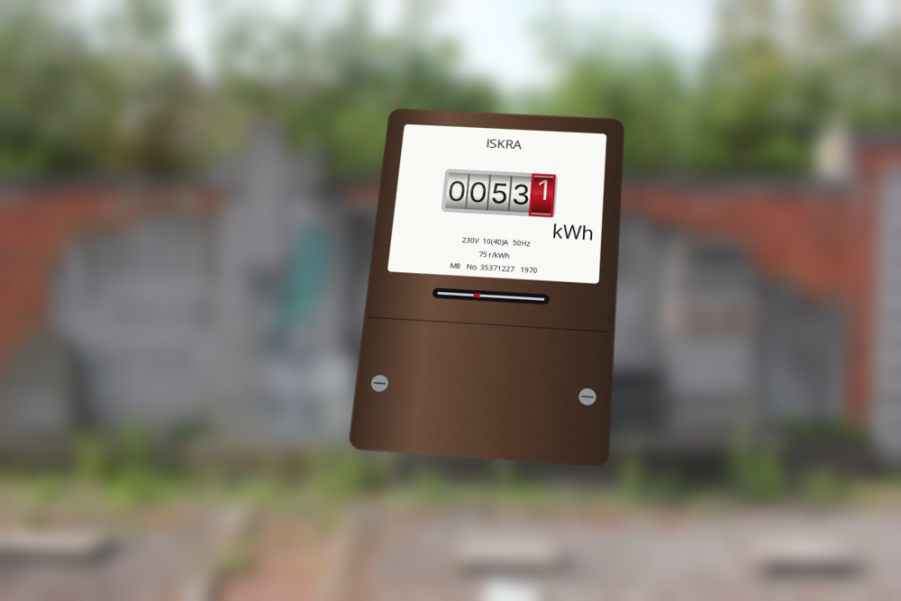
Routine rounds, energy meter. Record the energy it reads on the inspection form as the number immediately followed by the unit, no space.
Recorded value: 53.1kWh
